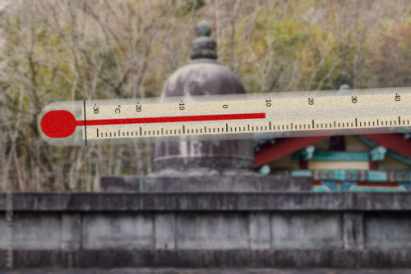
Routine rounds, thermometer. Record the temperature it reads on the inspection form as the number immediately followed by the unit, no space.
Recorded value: 9°C
